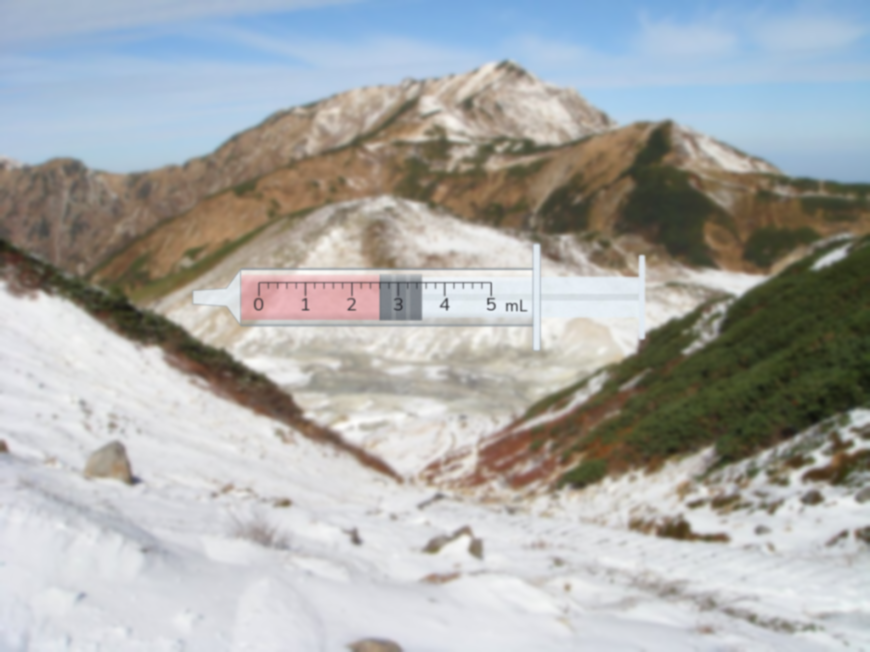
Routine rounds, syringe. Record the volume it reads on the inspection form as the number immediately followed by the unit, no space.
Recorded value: 2.6mL
